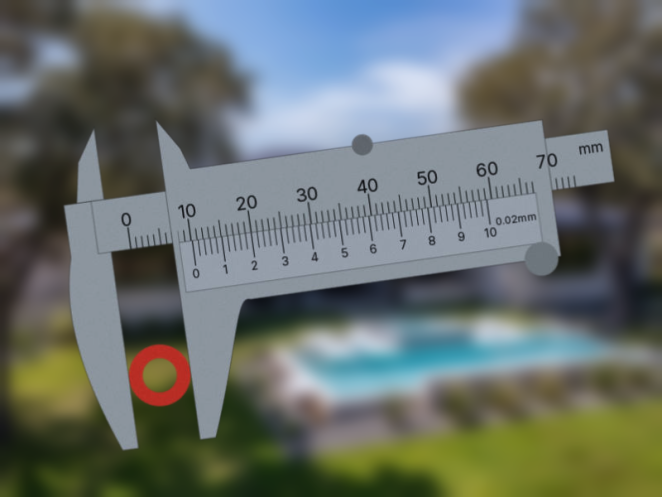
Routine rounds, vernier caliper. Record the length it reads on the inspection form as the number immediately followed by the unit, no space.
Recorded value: 10.2mm
